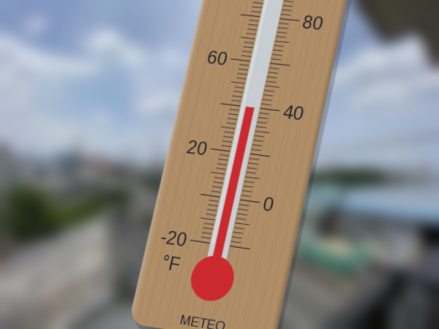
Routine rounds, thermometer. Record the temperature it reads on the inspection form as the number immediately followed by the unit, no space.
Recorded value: 40°F
